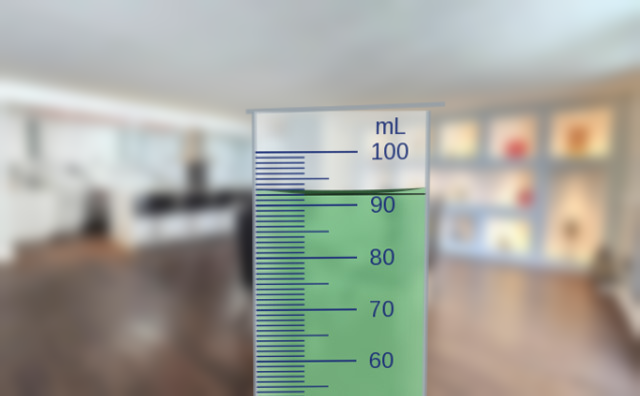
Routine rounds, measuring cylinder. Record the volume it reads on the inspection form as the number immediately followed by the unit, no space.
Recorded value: 92mL
